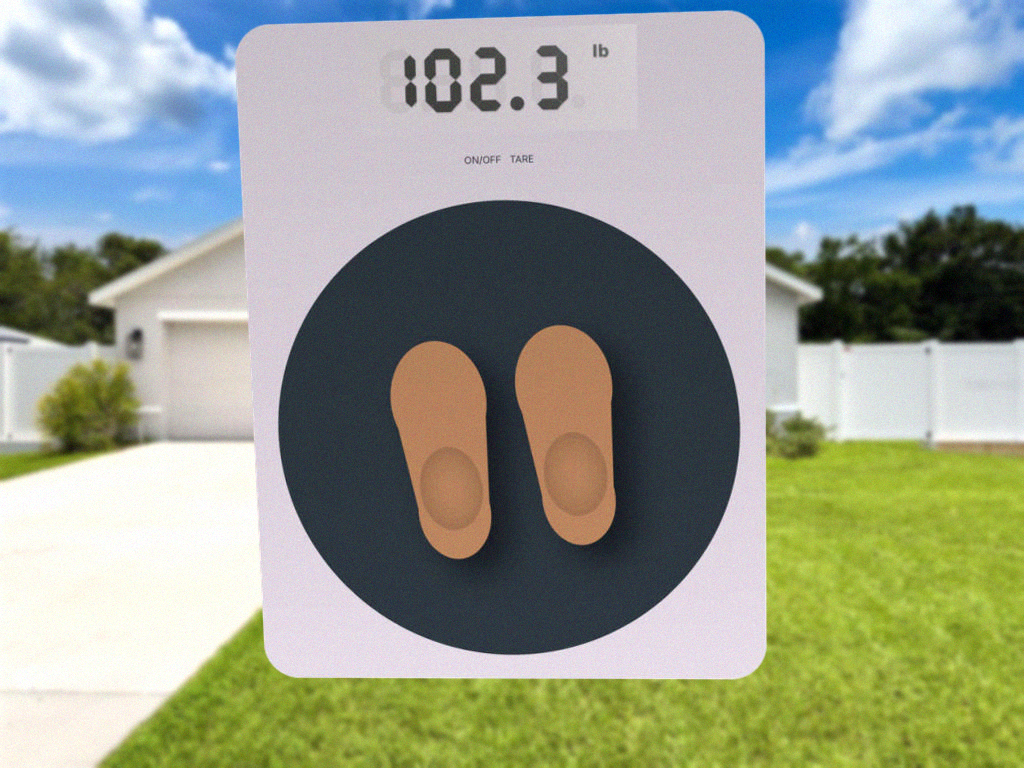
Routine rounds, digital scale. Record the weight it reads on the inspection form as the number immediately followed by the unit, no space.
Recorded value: 102.3lb
